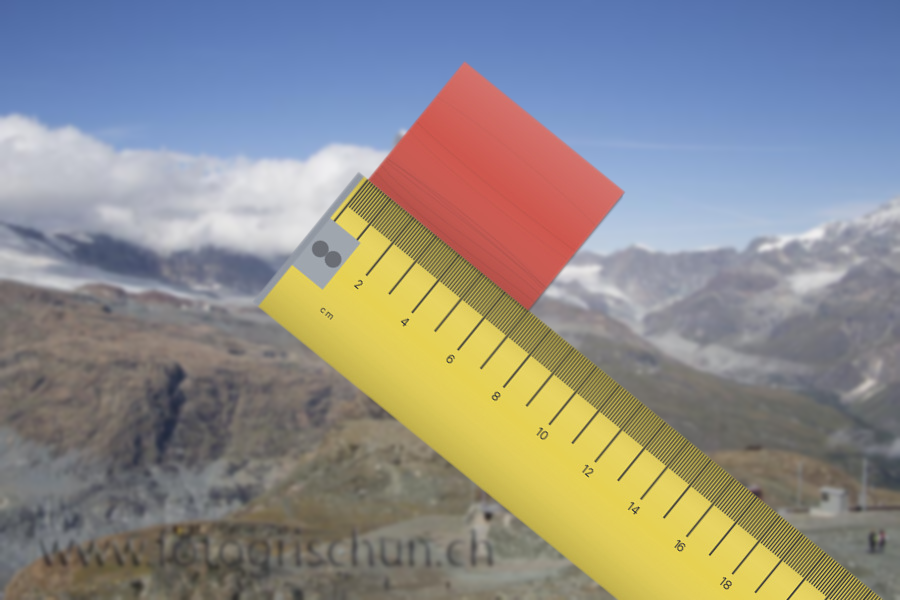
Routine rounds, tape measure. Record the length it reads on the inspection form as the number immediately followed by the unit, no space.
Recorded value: 7cm
